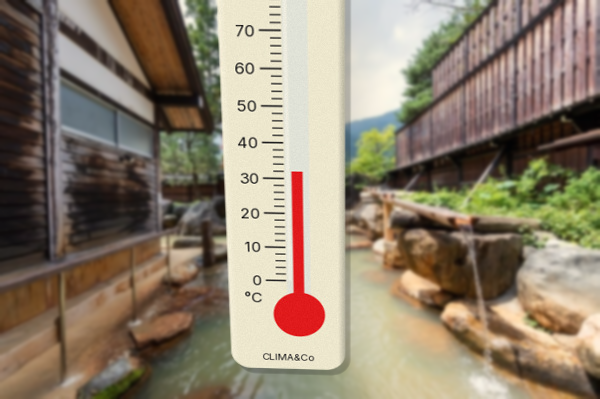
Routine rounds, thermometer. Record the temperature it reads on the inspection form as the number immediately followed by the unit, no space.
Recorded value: 32°C
